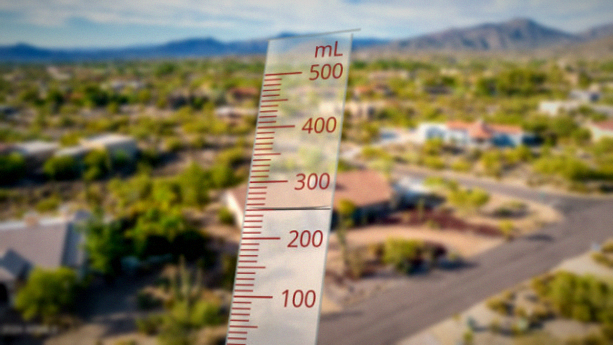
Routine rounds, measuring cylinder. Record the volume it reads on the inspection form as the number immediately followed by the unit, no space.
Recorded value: 250mL
